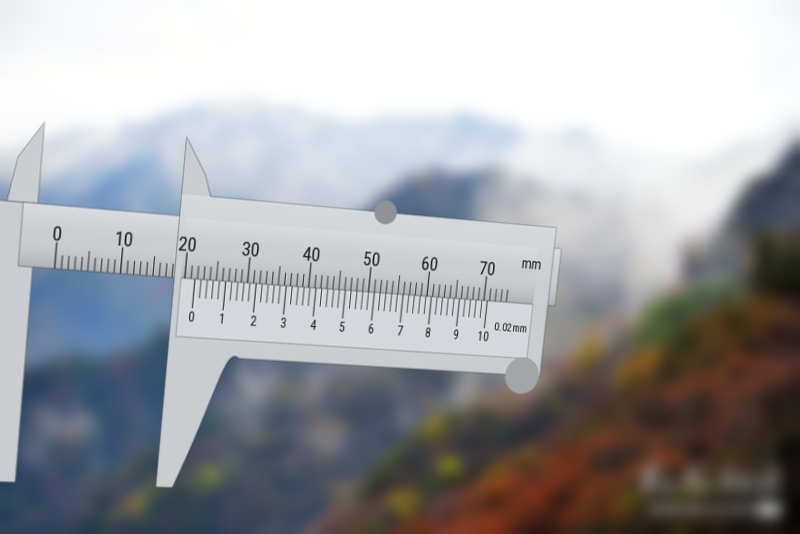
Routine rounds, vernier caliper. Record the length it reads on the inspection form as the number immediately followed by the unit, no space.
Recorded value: 21.6mm
